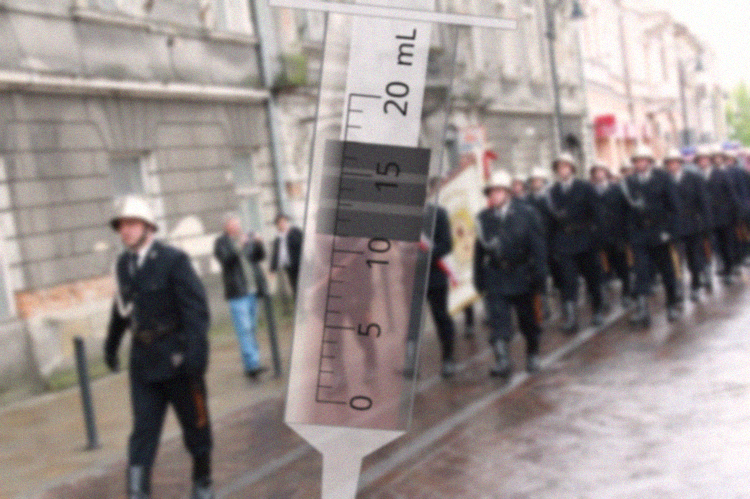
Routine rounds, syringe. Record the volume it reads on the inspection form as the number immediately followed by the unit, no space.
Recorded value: 11mL
